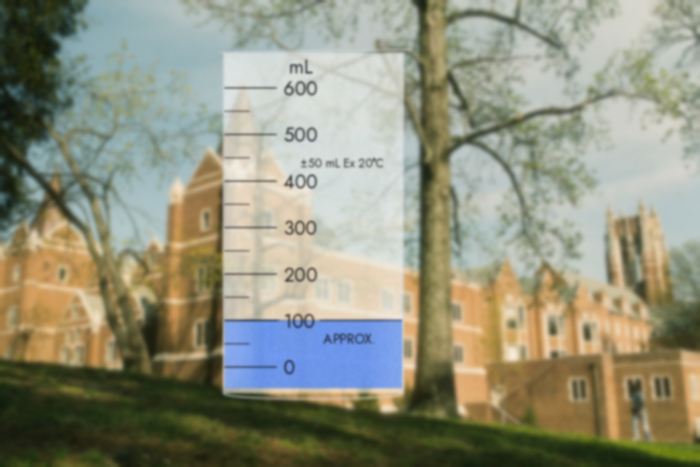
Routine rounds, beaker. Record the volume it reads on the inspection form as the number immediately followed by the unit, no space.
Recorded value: 100mL
